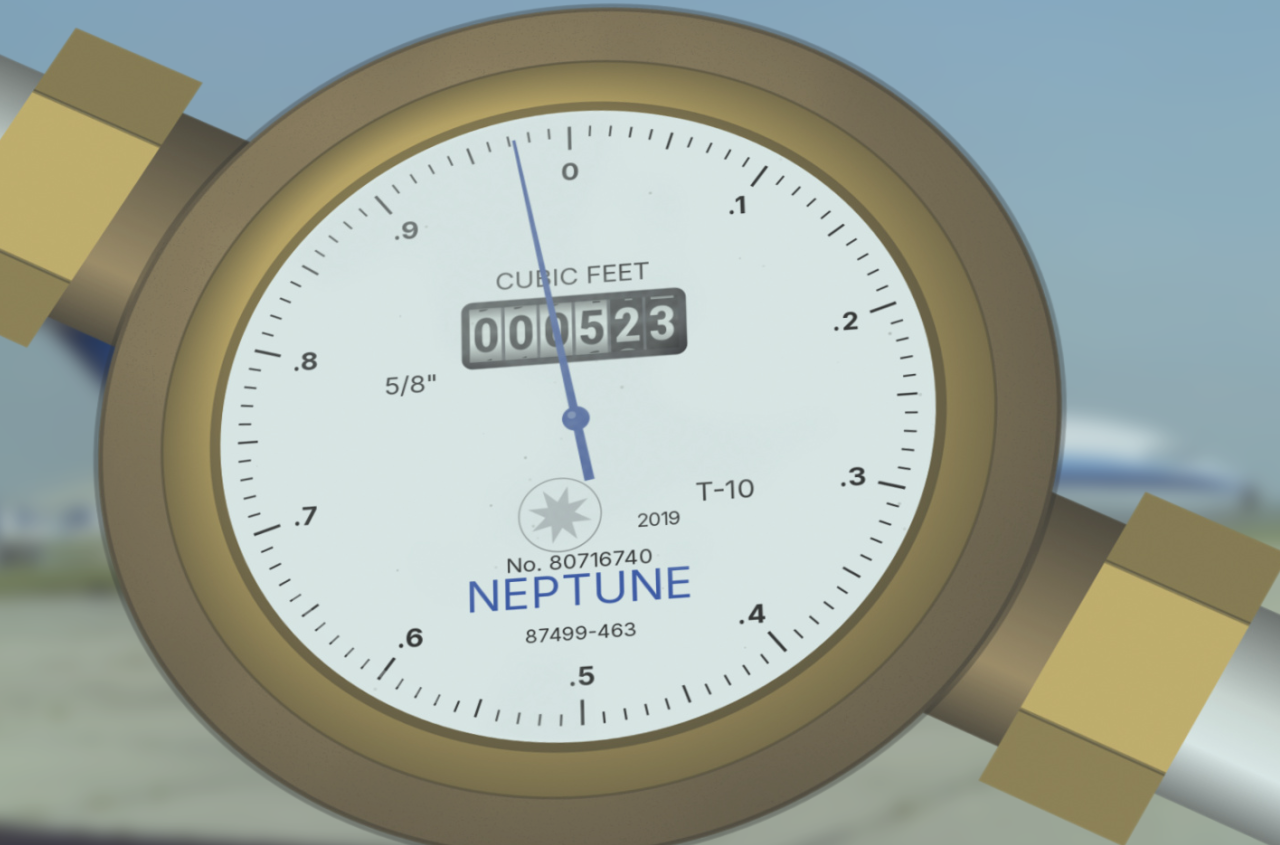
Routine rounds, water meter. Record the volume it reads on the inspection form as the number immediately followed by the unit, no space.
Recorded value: 522.97ft³
